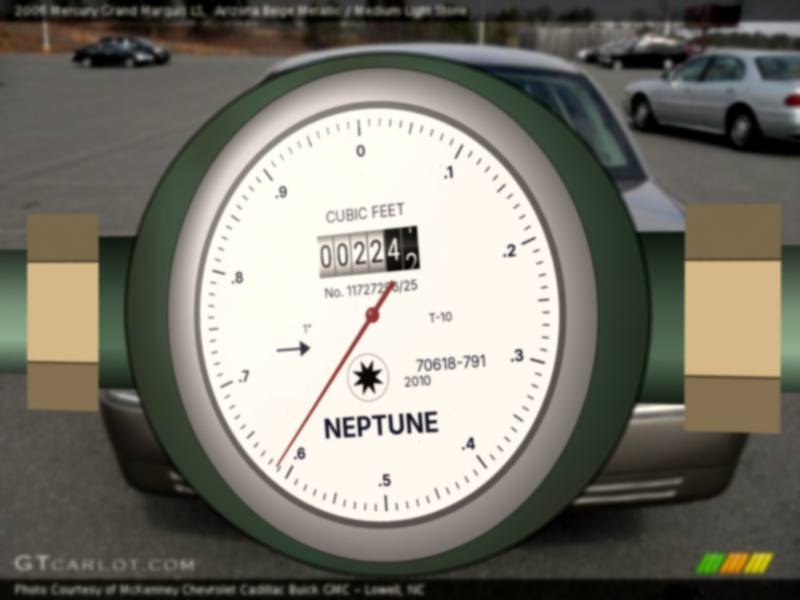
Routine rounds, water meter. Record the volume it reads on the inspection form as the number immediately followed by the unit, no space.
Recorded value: 2241.61ft³
